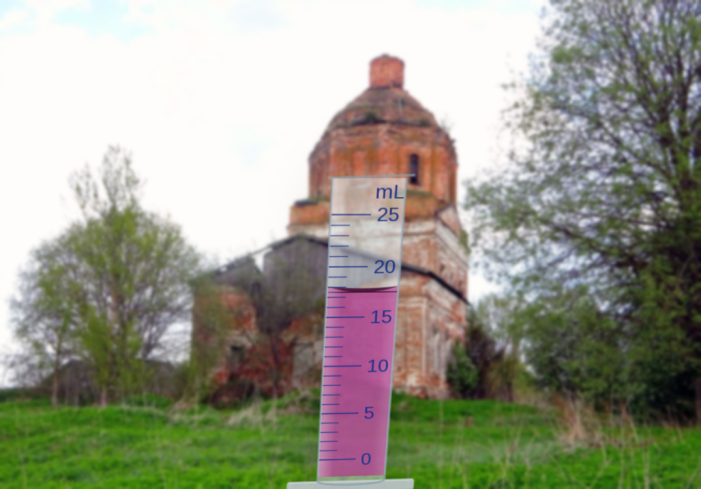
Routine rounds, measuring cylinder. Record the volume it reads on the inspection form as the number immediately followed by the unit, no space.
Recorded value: 17.5mL
